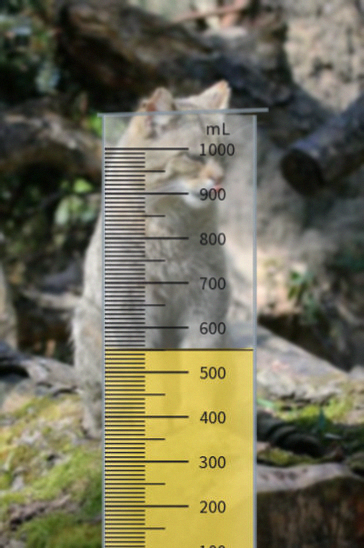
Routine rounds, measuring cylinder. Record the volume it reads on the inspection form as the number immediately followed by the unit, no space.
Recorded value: 550mL
